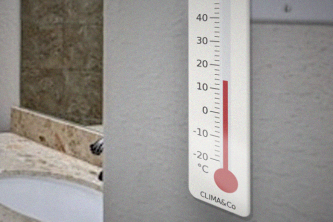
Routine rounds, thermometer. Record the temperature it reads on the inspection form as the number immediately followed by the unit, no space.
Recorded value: 14°C
